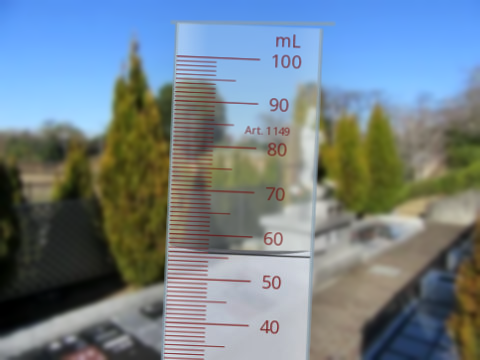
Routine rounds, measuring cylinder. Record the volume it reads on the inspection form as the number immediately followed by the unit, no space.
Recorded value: 56mL
